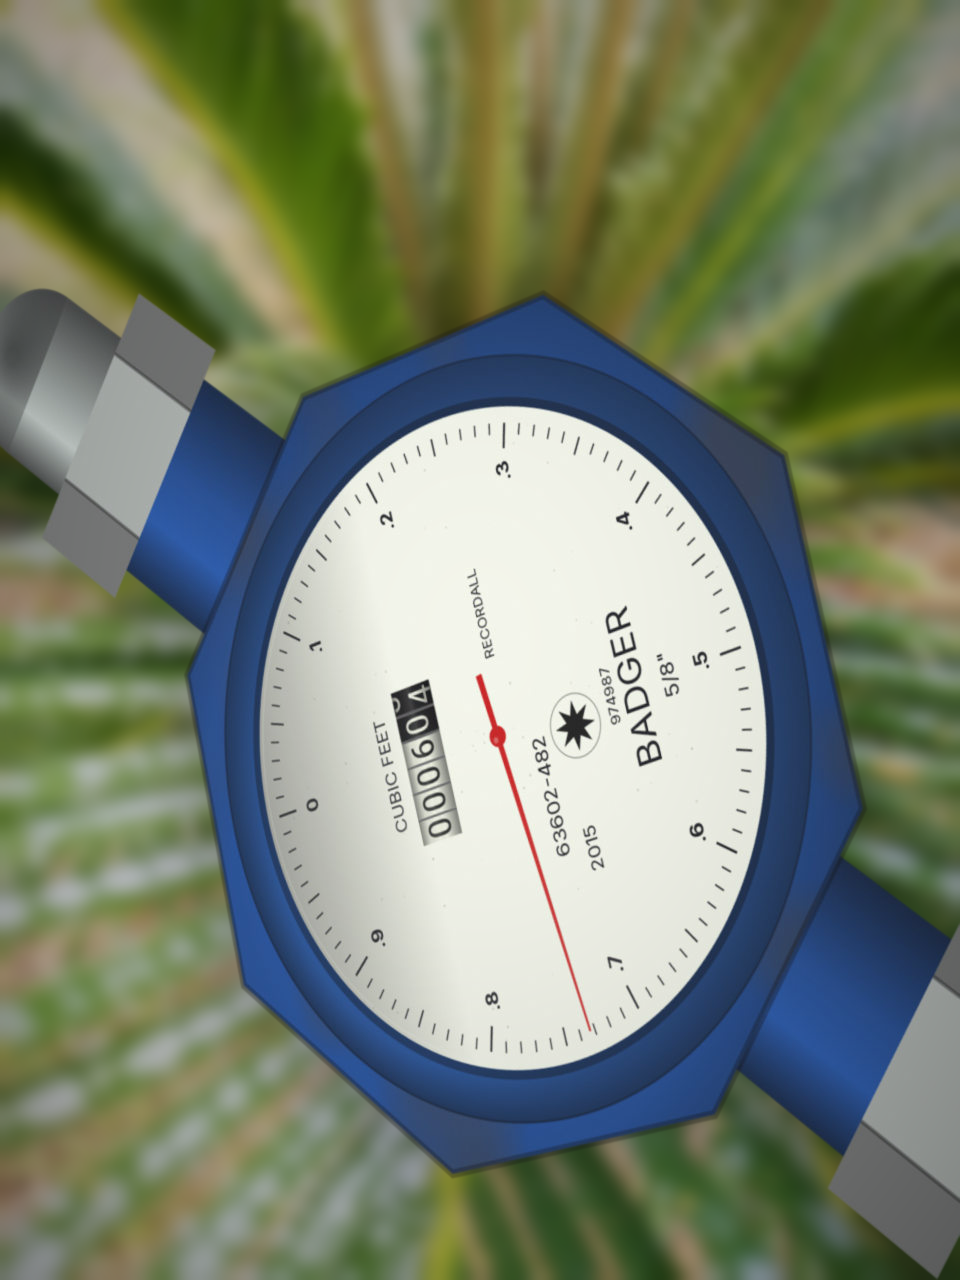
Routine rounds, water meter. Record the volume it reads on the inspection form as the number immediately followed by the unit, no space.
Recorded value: 603.73ft³
